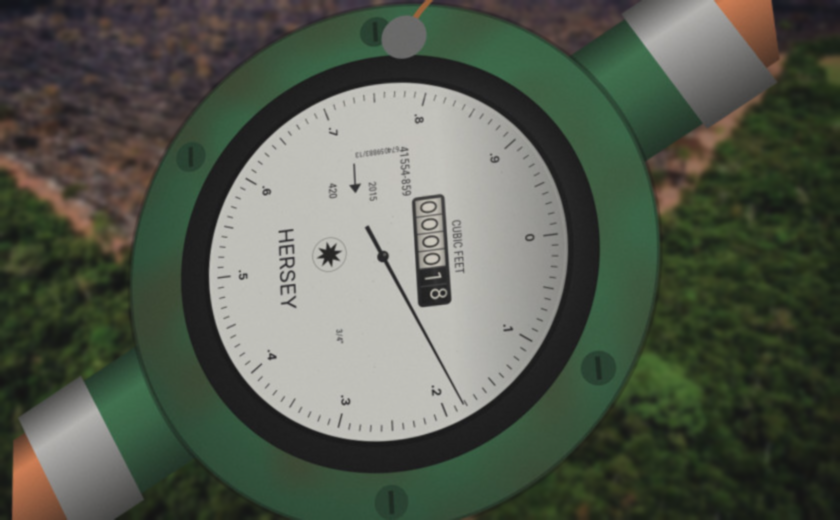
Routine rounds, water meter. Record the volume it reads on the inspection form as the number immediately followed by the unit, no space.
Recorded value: 18.18ft³
